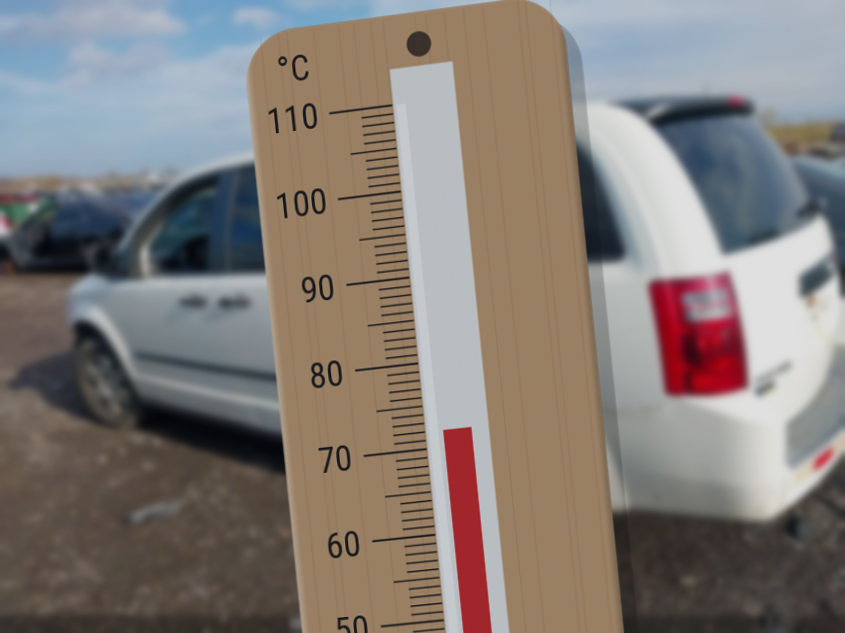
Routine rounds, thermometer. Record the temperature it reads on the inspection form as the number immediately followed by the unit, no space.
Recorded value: 72°C
